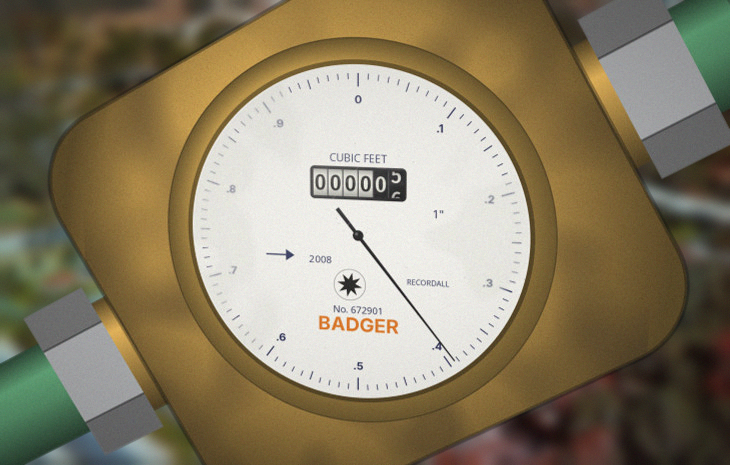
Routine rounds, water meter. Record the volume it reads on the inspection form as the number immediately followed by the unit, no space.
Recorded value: 5.39ft³
